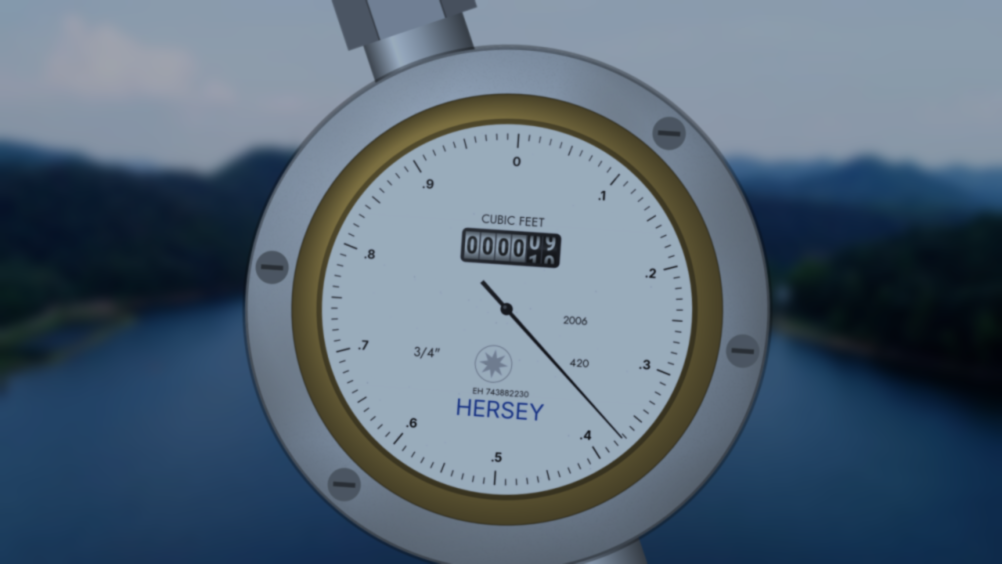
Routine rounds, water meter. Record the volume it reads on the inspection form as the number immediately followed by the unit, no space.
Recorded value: 9.37ft³
